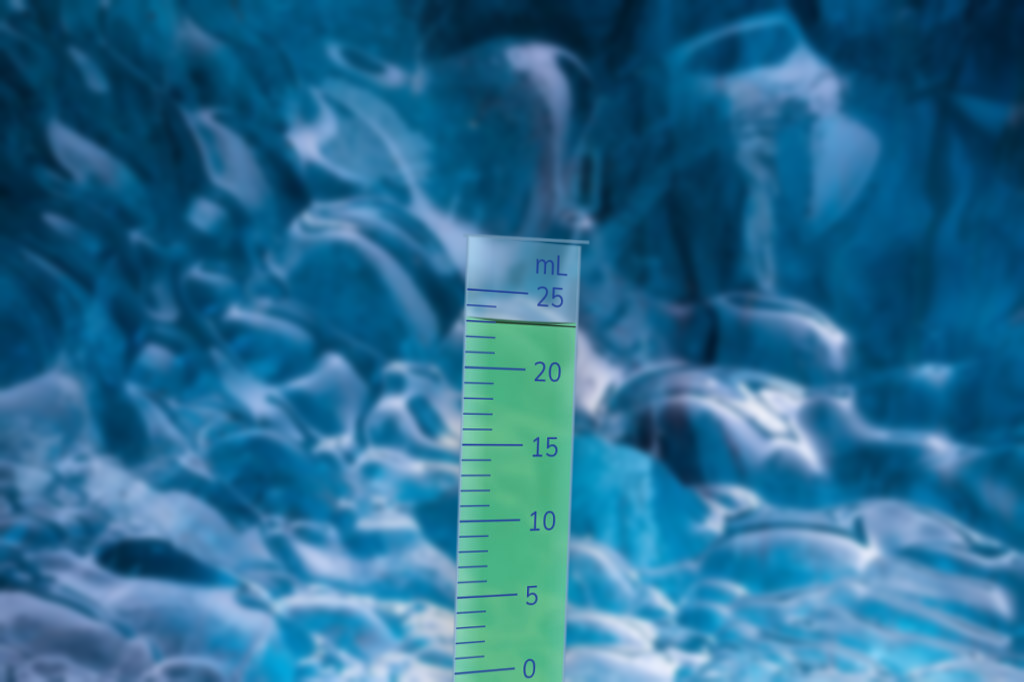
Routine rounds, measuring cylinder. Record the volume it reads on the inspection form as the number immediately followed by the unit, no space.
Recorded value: 23mL
